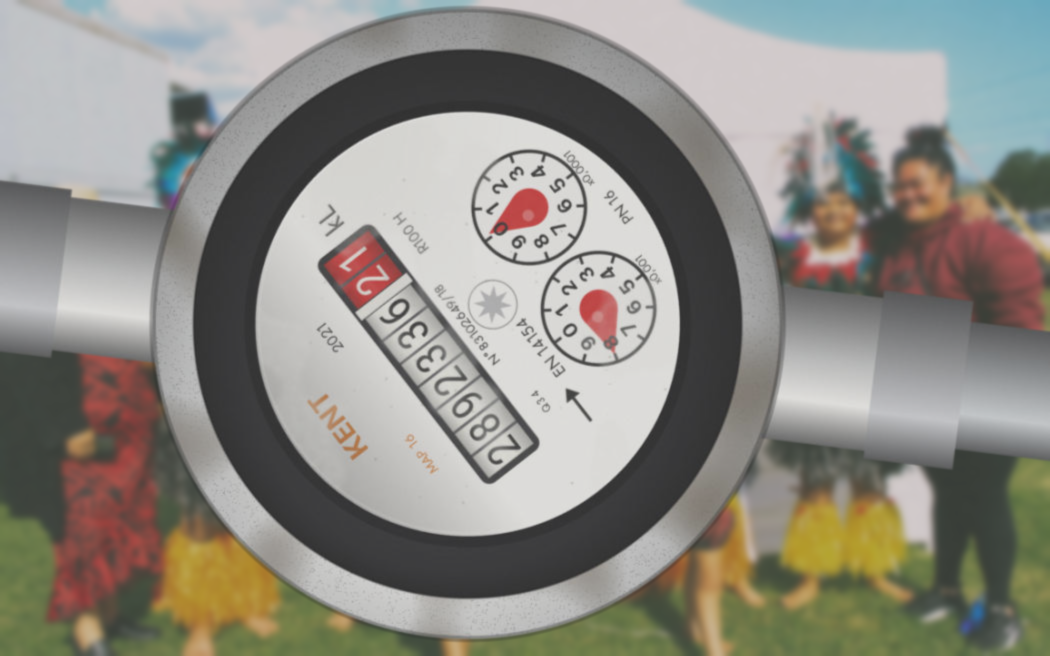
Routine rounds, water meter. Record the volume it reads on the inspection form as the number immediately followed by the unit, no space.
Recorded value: 2892336.2180kL
